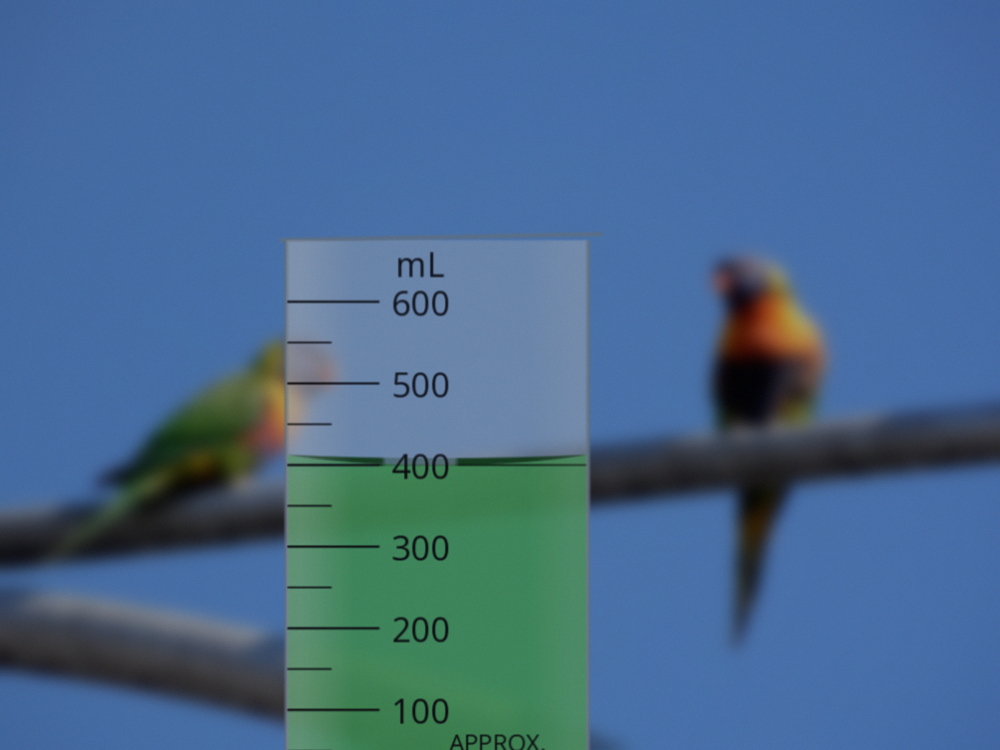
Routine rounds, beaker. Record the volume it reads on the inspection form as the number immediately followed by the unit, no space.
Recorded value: 400mL
